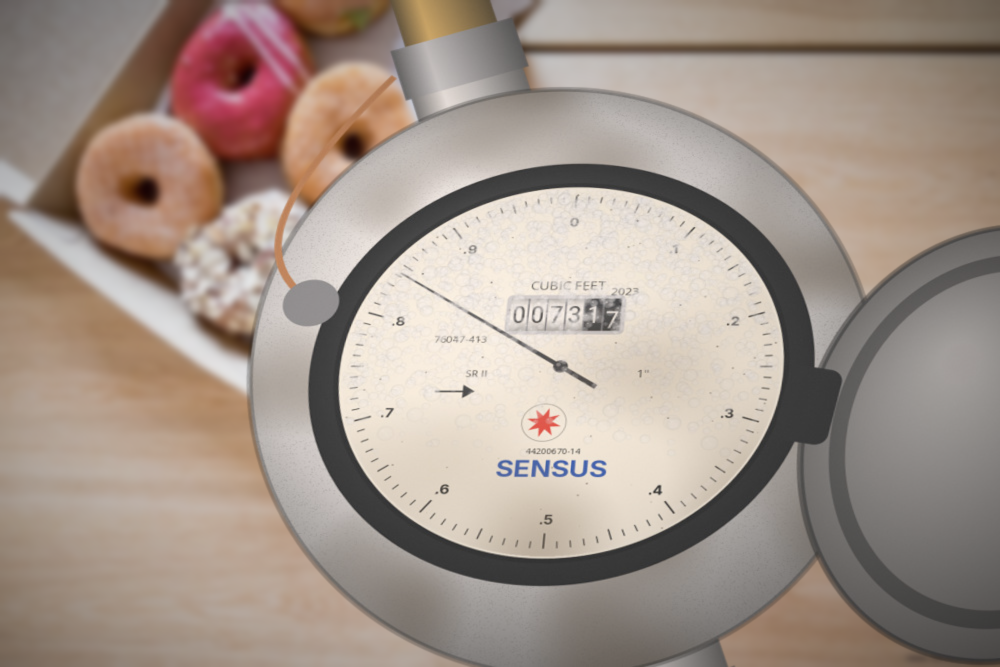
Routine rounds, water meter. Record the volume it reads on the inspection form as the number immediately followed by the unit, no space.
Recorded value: 7316.84ft³
